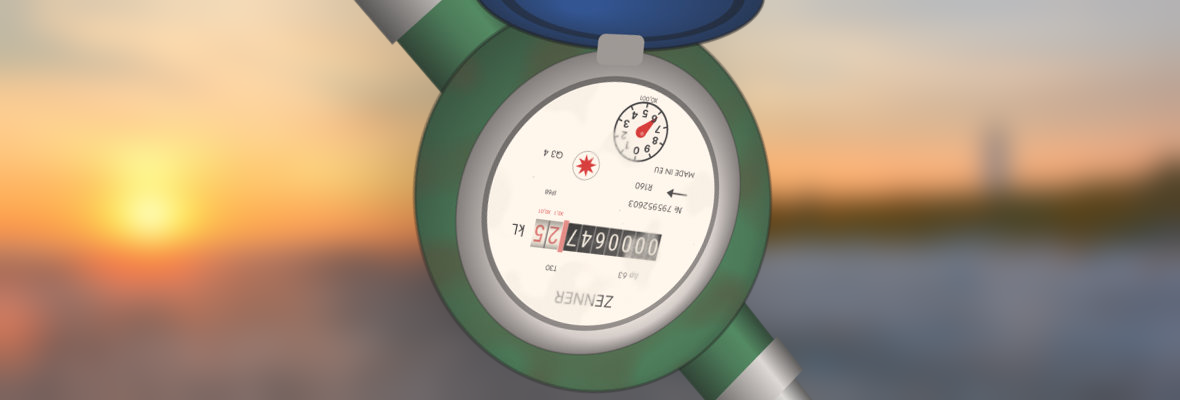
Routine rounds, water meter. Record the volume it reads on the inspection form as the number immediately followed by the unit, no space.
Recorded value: 647.256kL
